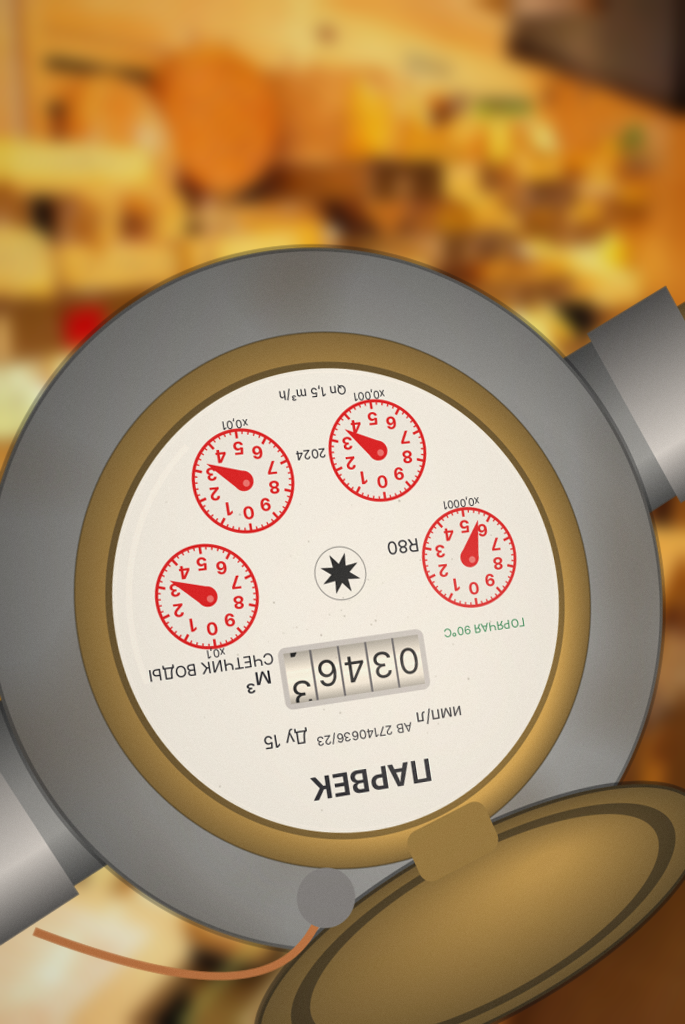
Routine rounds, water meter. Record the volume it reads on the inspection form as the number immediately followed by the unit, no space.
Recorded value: 3463.3335m³
